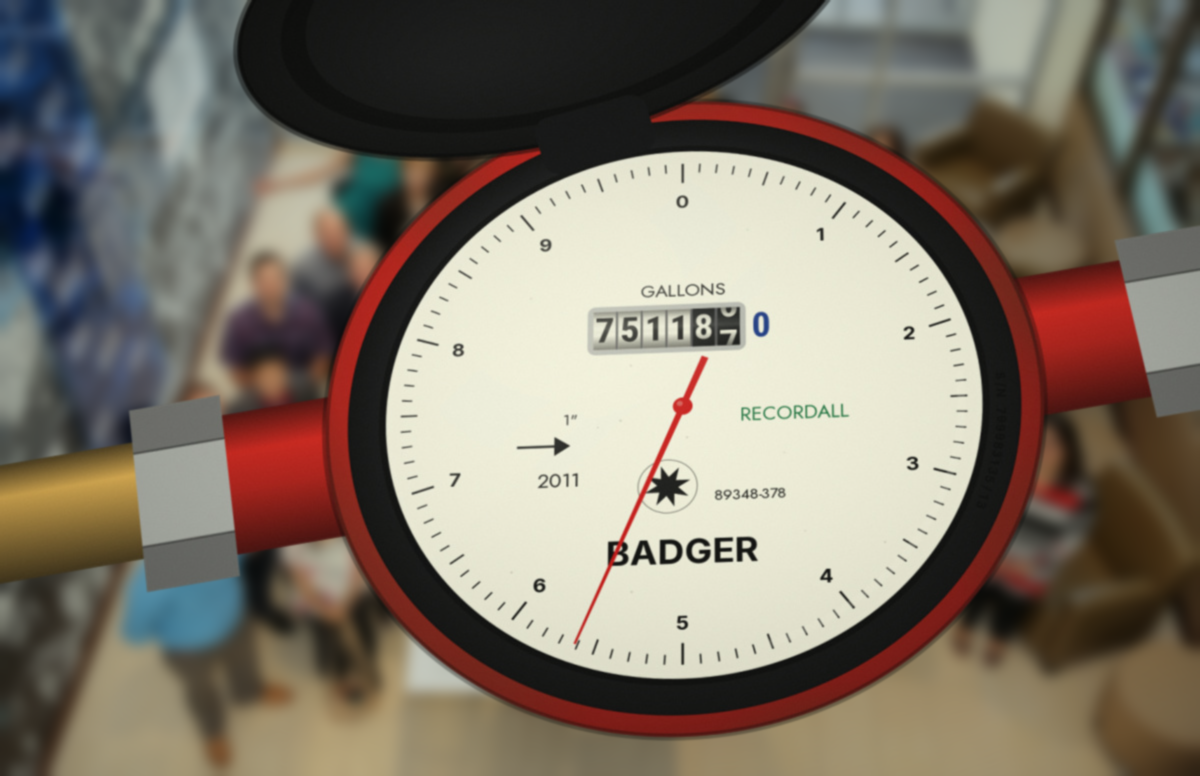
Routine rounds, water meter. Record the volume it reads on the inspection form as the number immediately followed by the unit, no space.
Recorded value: 7511865.6gal
